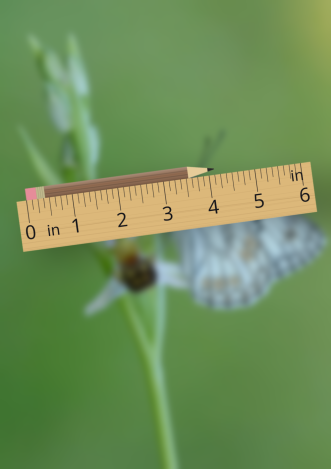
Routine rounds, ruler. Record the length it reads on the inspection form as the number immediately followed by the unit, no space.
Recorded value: 4.125in
